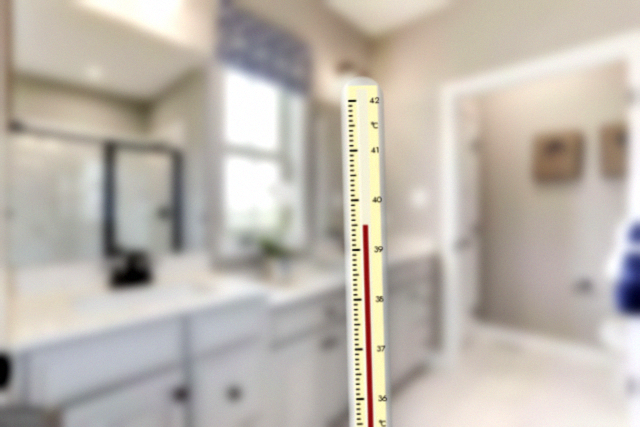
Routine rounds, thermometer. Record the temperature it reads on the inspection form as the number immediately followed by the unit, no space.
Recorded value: 39.5°C
